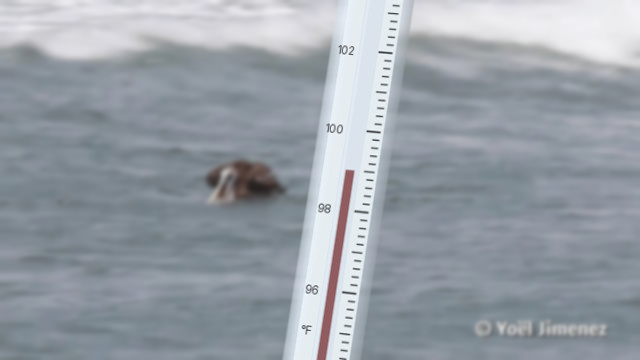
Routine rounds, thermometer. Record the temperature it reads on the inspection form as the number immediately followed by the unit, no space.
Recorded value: 99°F
